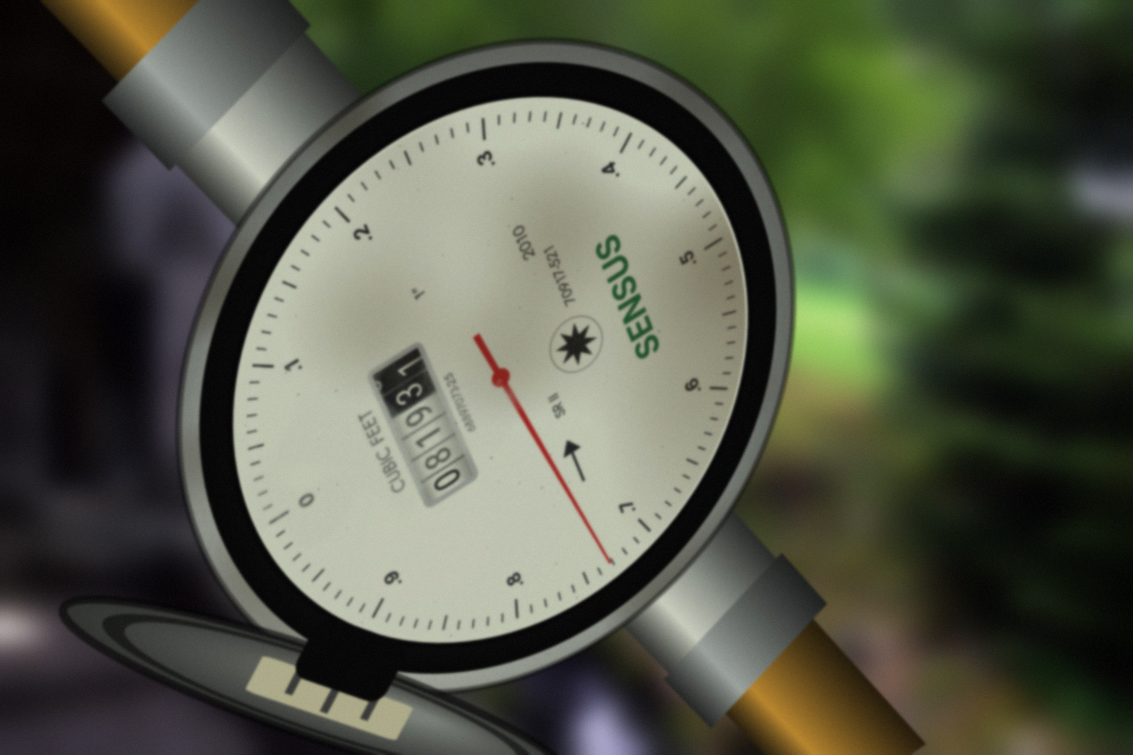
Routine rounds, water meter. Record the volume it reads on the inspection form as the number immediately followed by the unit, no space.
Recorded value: 81930.73ft³
